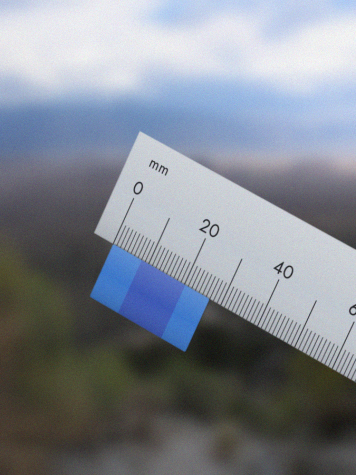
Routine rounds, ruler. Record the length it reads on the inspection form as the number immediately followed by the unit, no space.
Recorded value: 27mm
